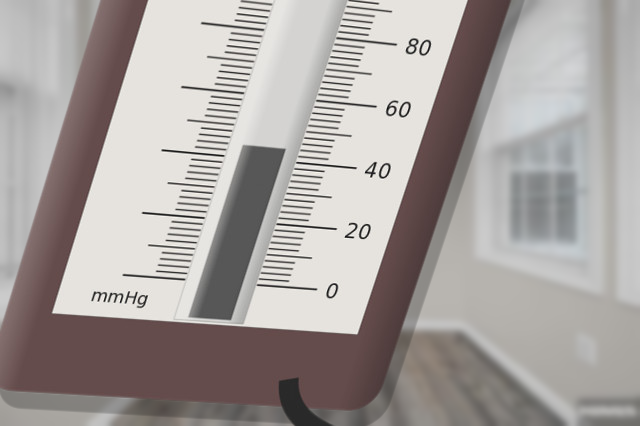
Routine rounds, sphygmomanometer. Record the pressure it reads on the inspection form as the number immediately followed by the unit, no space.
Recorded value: 44mmHg
